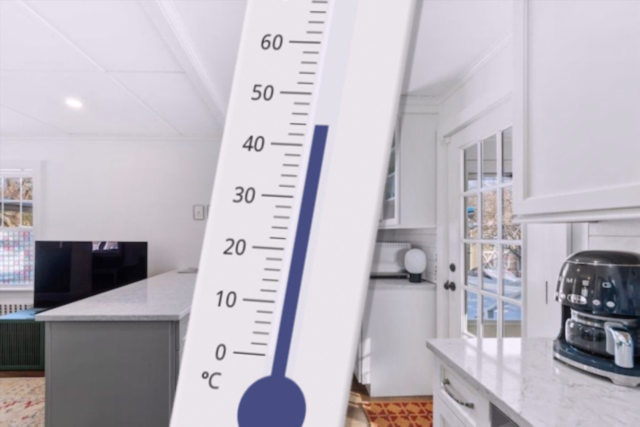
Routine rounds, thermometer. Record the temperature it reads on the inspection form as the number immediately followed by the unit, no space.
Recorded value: 44°C
